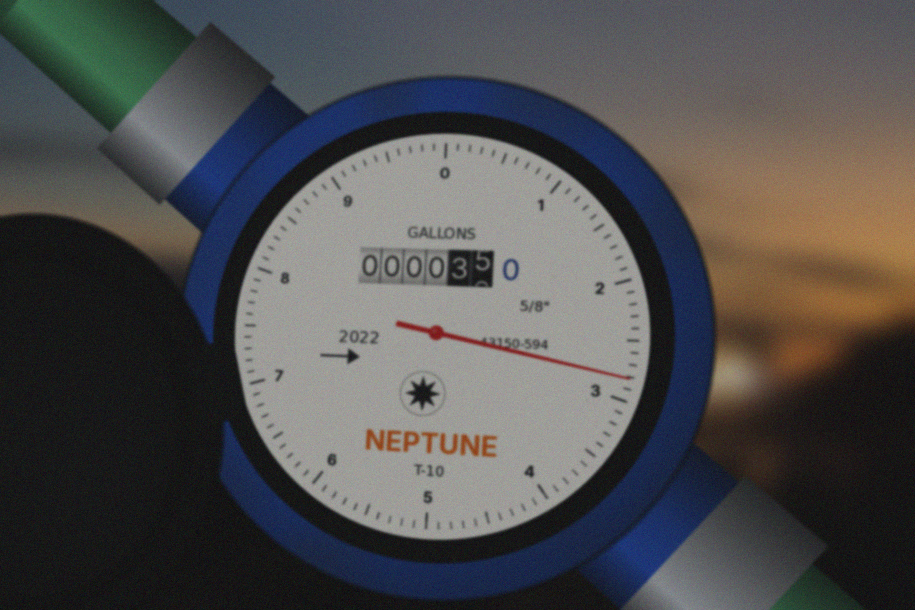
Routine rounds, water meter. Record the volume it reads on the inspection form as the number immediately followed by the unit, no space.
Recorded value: 352.8gal
